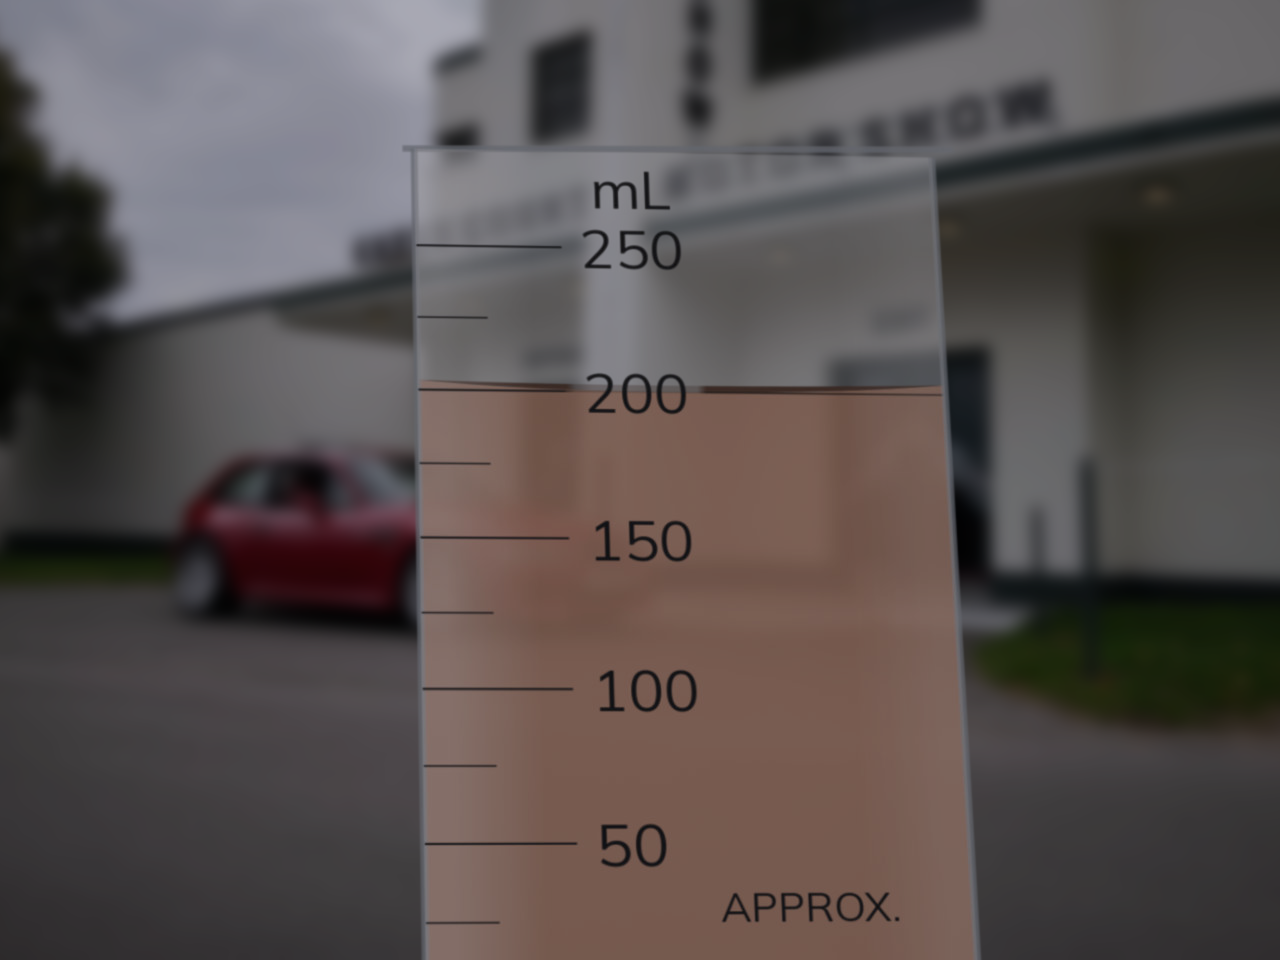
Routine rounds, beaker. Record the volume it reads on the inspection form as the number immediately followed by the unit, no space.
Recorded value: 200mL
